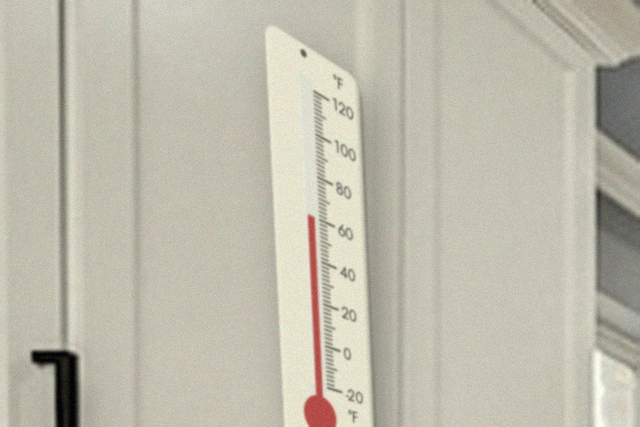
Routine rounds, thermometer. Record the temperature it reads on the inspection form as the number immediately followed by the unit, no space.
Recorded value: 60°F
